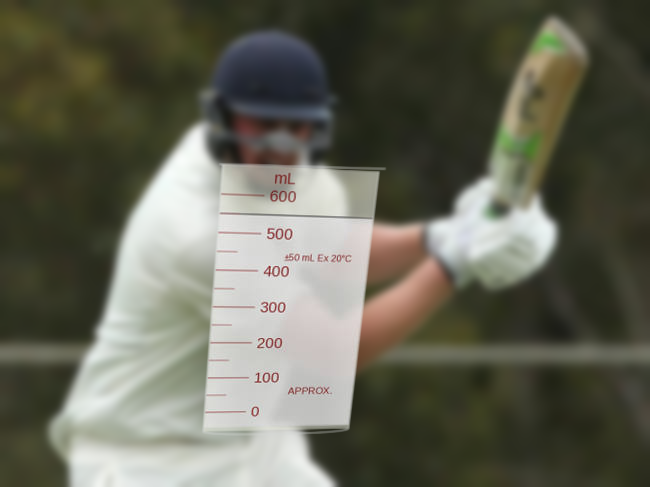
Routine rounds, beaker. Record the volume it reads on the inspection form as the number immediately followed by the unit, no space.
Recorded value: 550mL
